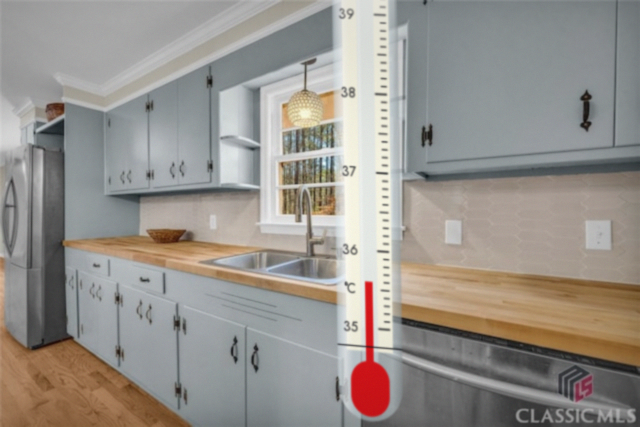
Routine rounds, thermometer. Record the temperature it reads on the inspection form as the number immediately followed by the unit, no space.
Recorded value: 35.6°C
